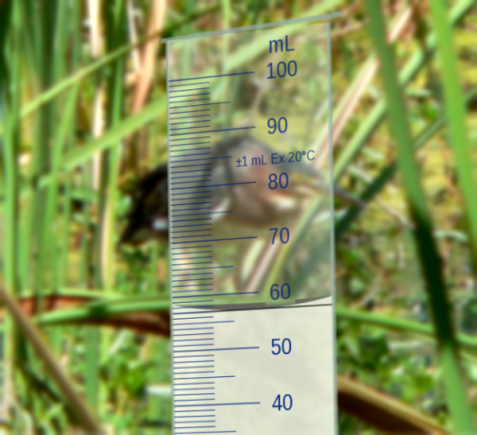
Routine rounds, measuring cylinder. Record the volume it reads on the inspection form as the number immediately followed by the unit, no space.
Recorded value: 57mL
